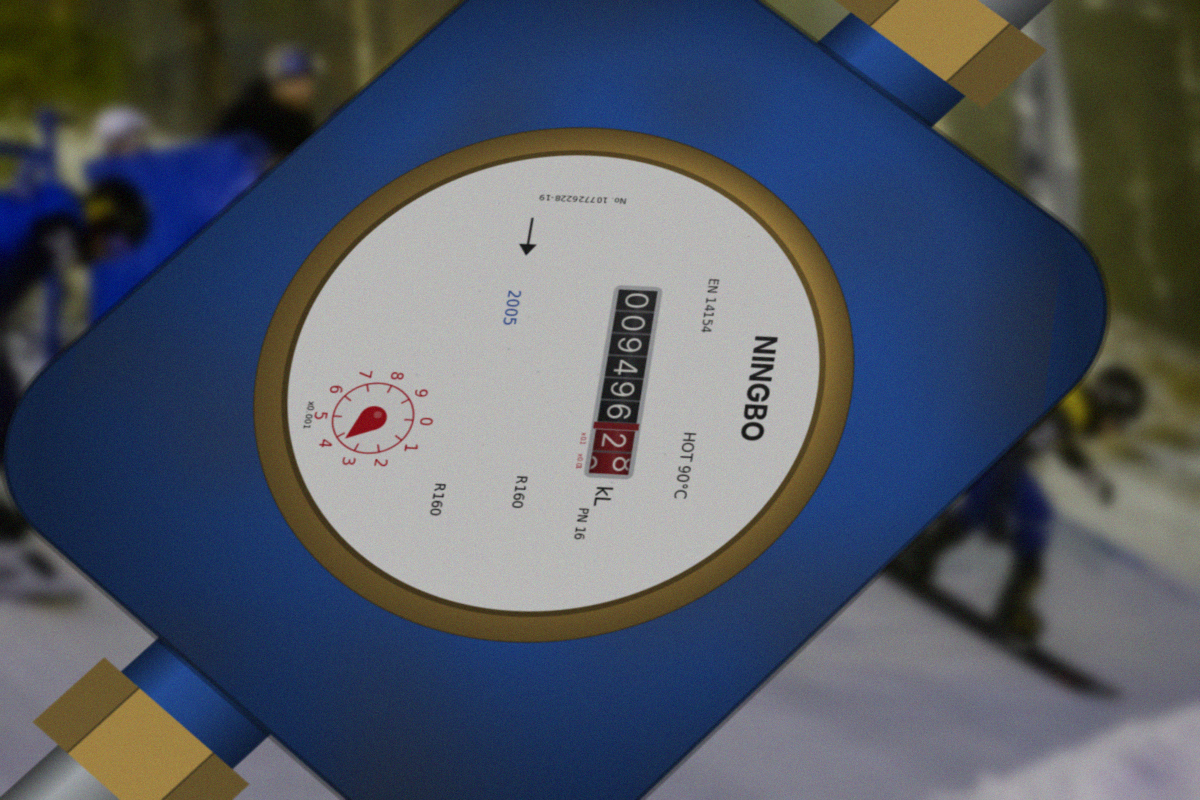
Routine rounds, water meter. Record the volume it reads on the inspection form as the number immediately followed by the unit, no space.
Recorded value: 9496.283kL
